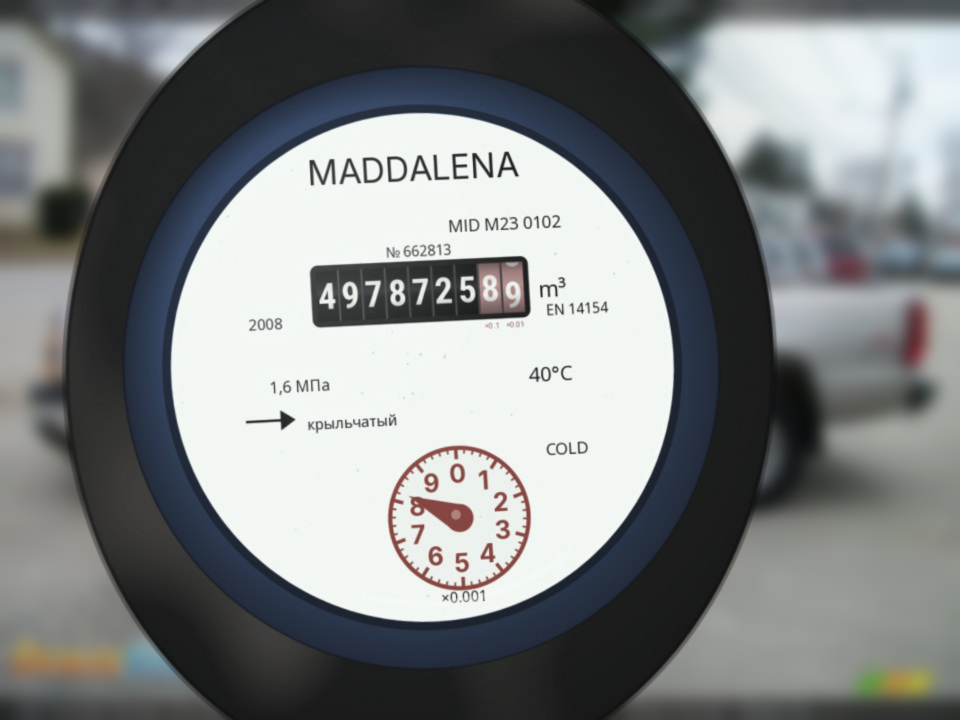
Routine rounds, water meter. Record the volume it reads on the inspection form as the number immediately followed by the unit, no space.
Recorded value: 4978725.888m³
